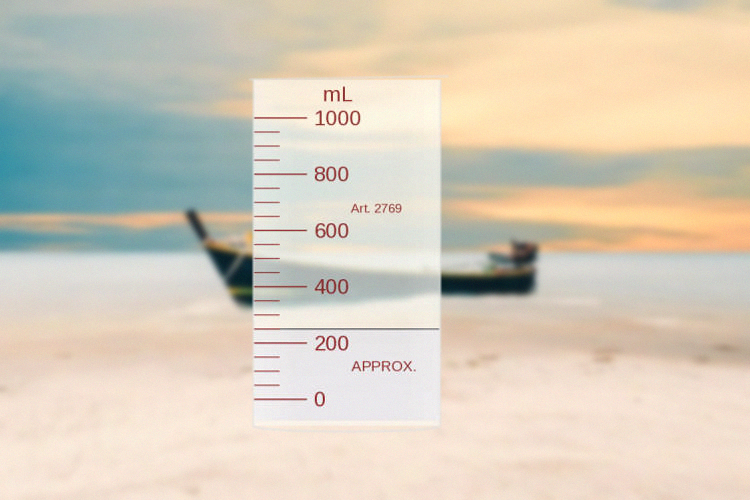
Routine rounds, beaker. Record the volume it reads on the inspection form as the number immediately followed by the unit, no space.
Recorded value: 250mL
